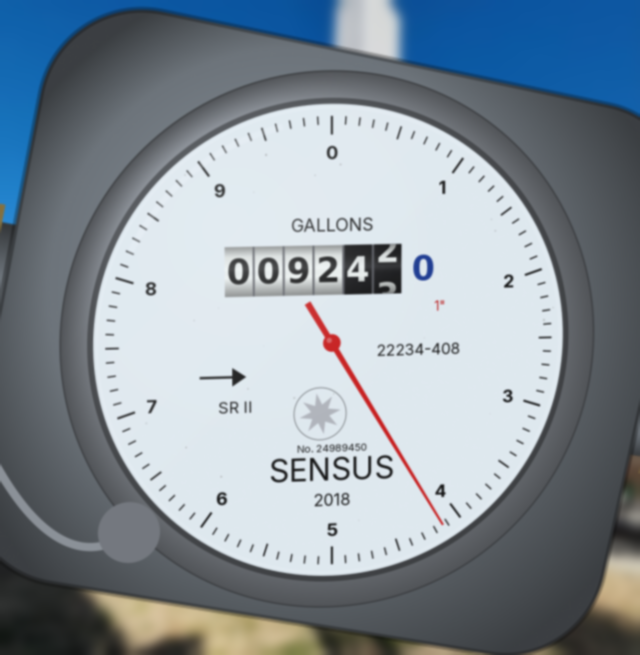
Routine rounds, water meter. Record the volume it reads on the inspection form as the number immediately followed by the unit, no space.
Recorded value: 92424.1gal
